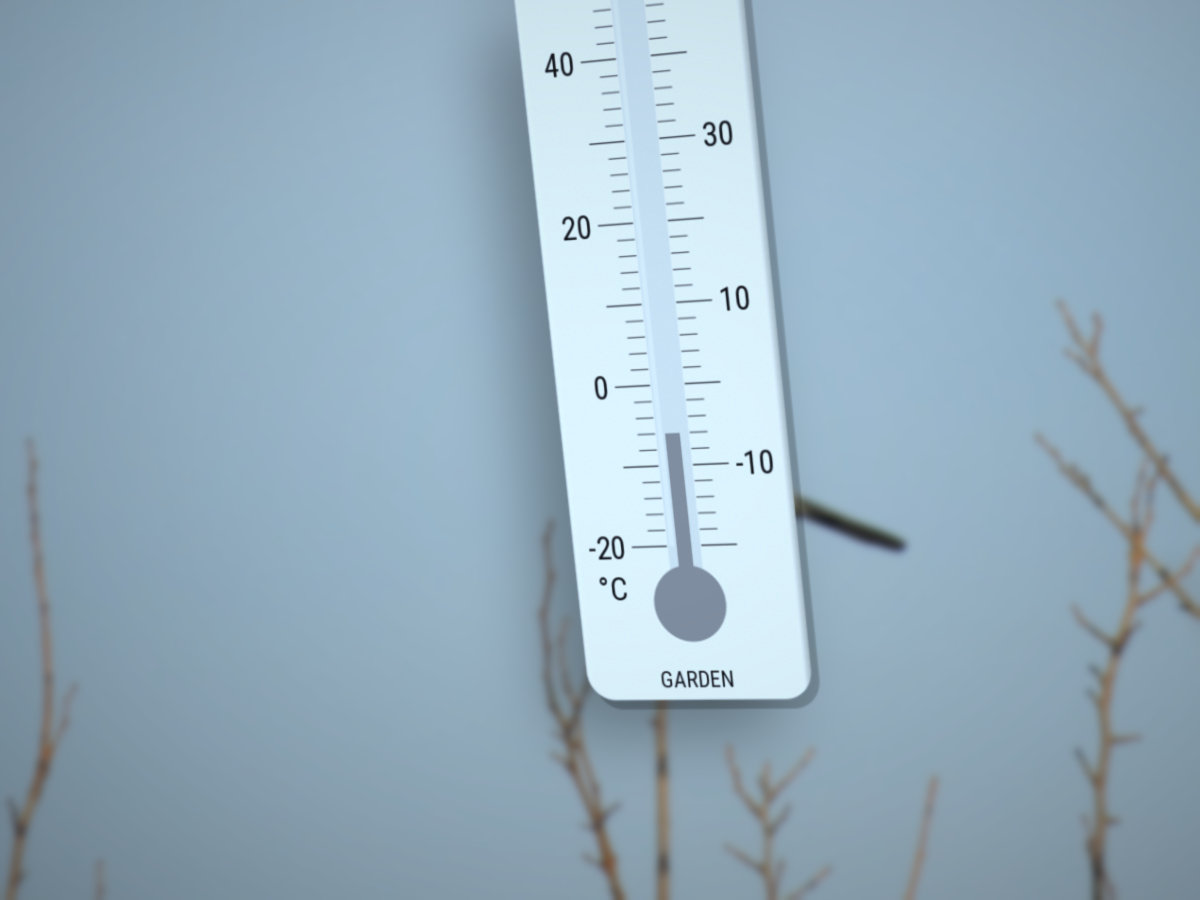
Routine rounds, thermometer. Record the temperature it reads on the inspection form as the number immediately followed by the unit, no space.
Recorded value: -6°C
